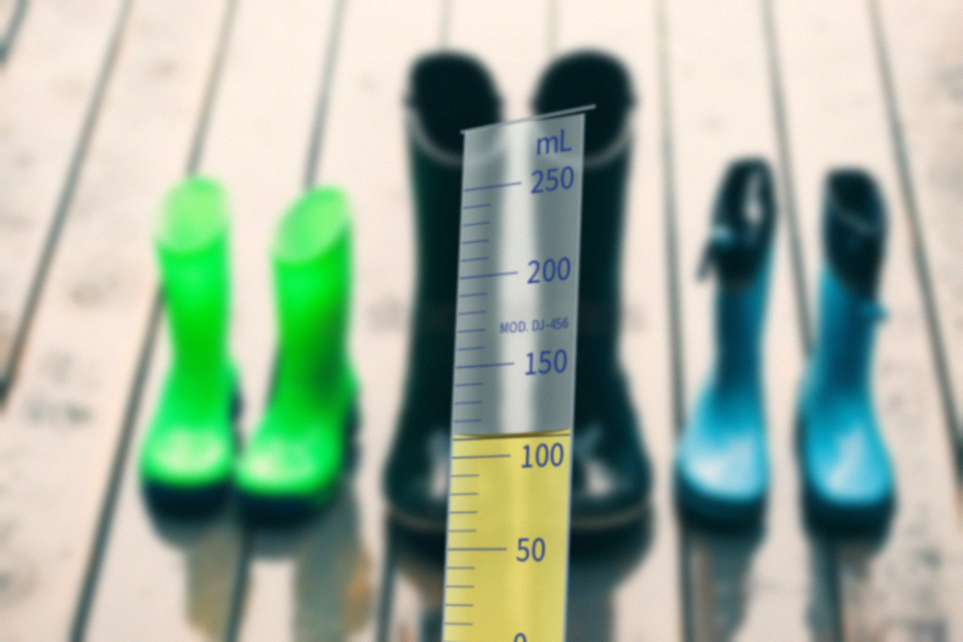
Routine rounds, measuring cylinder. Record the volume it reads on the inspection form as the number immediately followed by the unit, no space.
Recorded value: 110mL
